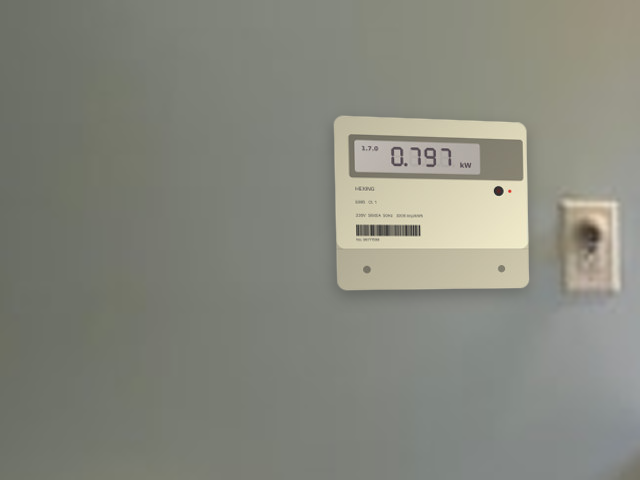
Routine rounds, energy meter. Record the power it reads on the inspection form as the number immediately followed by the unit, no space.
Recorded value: 0.797kW
